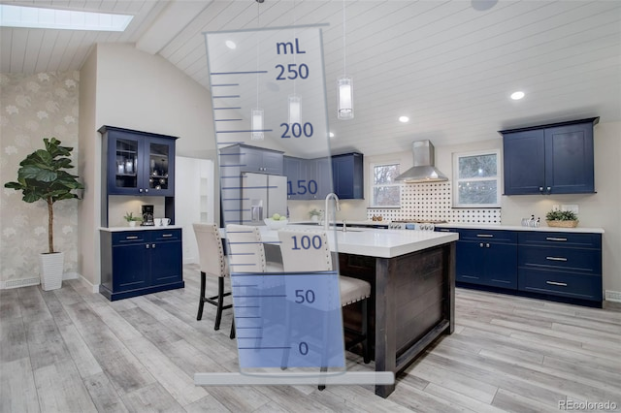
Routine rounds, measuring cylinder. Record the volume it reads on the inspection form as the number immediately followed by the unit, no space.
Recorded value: 70mL
